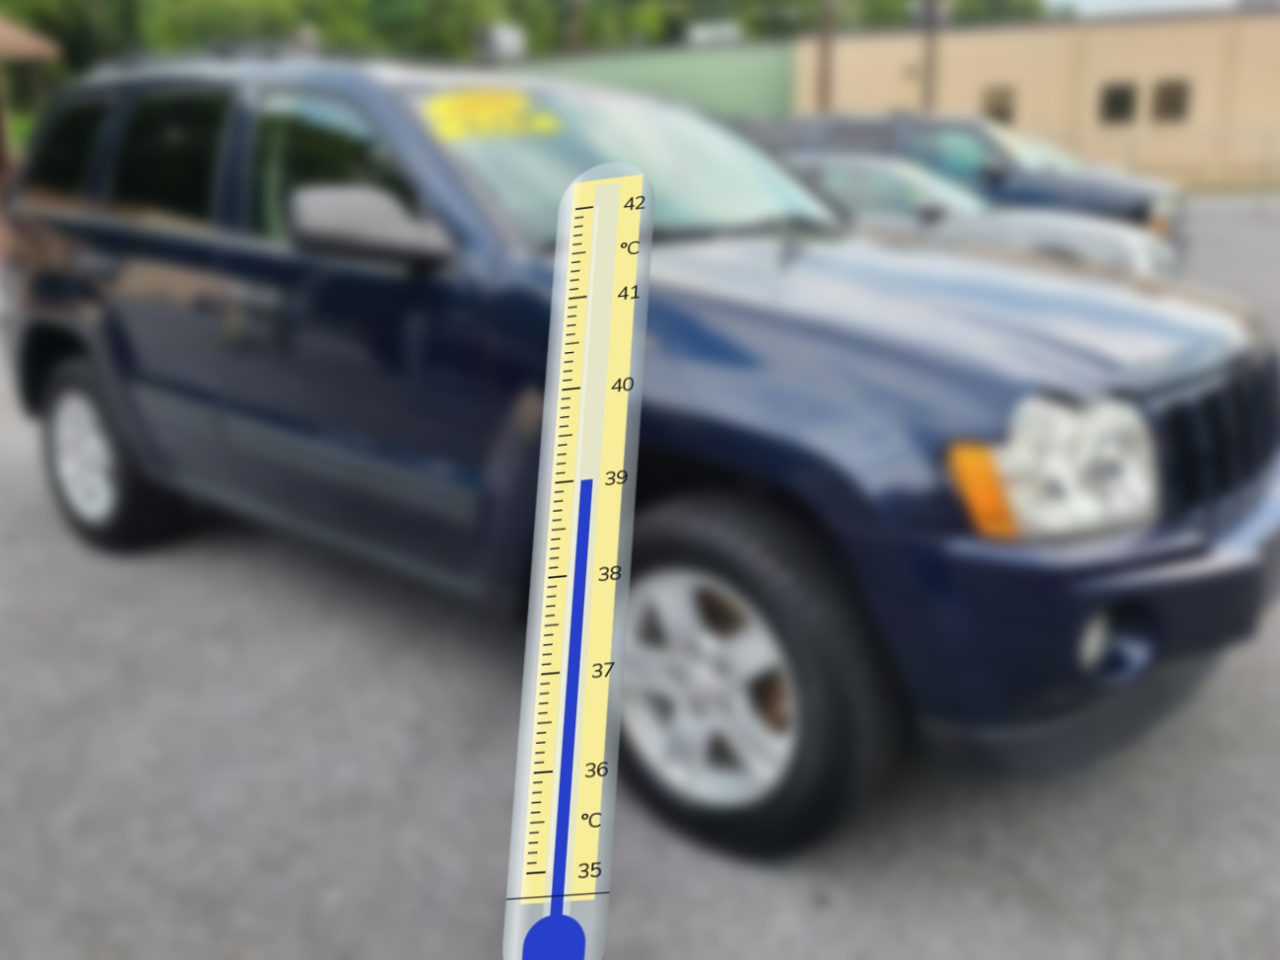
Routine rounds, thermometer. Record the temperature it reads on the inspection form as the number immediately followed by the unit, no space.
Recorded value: 39°C
